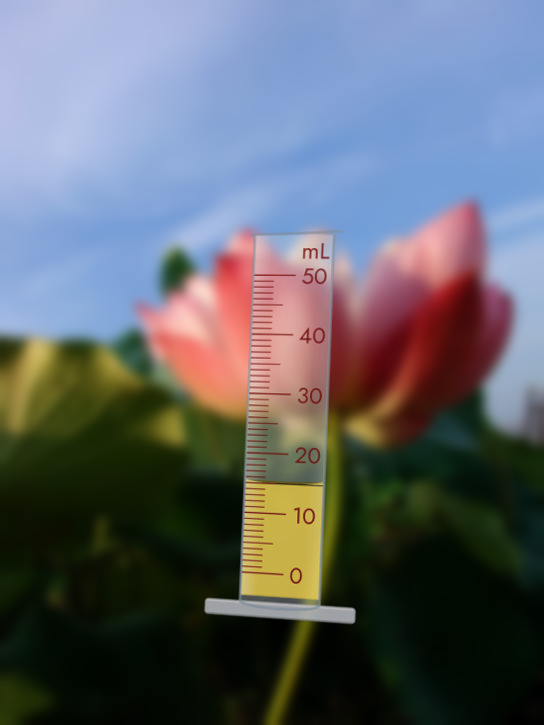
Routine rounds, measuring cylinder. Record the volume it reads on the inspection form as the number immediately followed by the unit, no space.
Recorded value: 15mL
